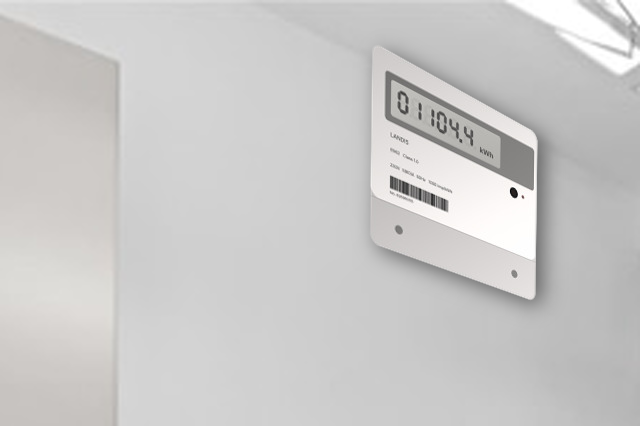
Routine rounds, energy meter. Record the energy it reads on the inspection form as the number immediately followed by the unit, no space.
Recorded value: 1104.4kWh
